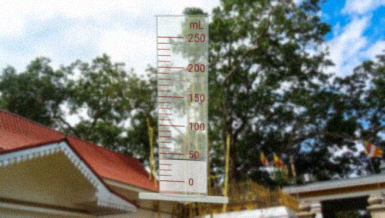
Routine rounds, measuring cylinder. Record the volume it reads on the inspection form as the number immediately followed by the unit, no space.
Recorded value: 40mL
